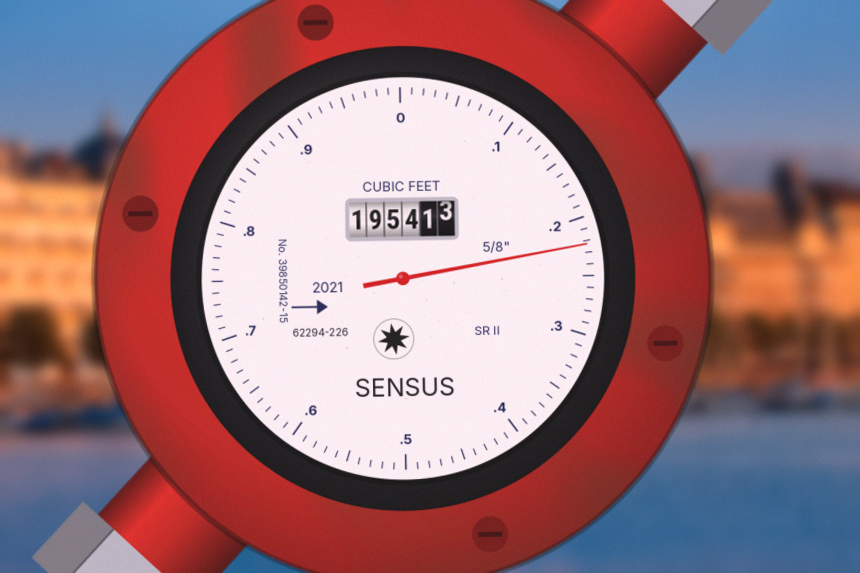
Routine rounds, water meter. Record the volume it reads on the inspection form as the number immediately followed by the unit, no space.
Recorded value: 195413.22ft³
